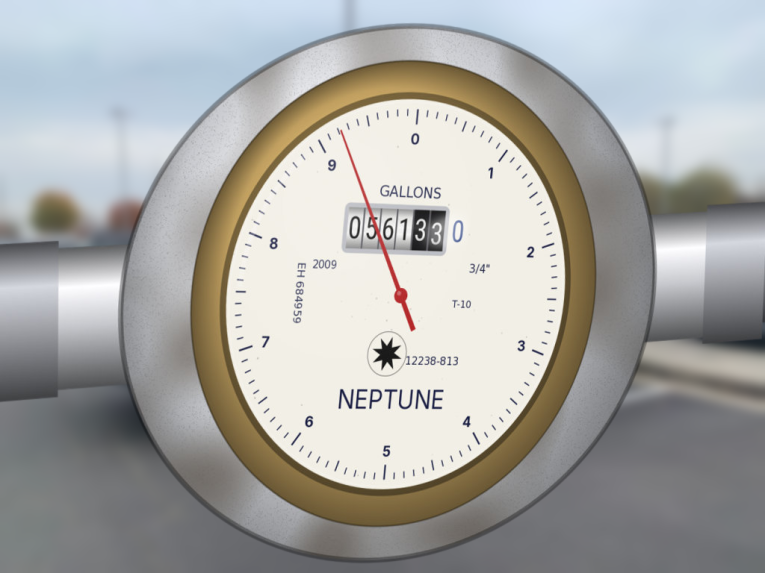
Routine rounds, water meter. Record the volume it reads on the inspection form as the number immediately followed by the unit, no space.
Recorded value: 561329.2gal
